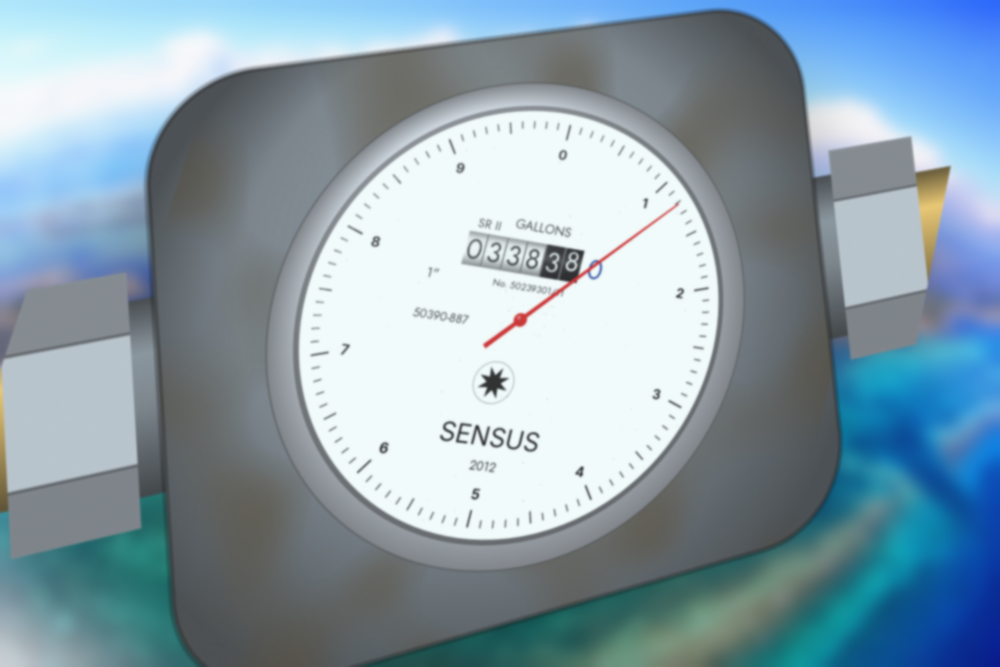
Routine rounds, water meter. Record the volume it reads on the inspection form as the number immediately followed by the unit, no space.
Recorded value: 338381.2gal
